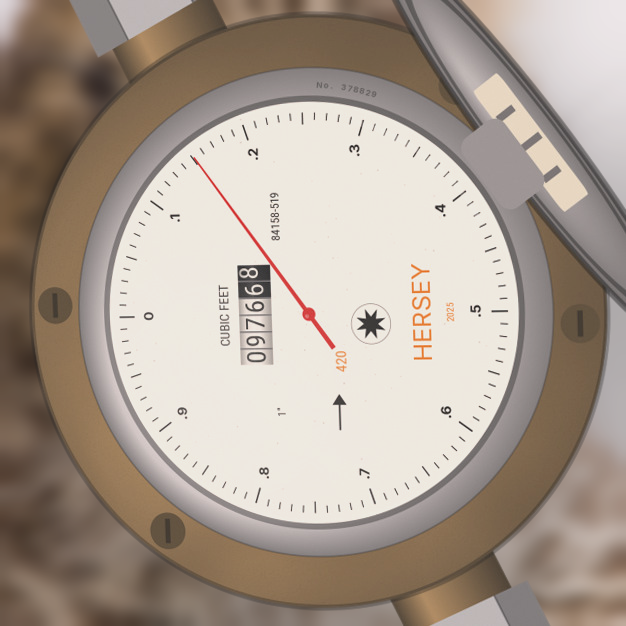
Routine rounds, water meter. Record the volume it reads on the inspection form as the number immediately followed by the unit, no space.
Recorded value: 97668.15ft³
